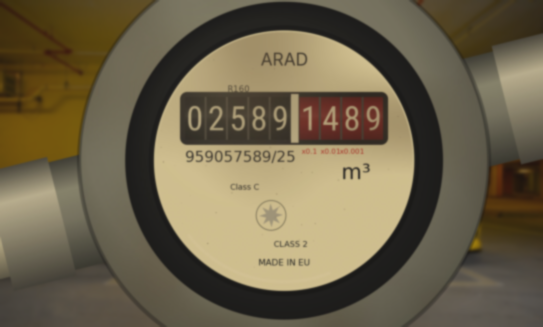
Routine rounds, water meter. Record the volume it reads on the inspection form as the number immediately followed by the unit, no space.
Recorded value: 2589.1489m³
